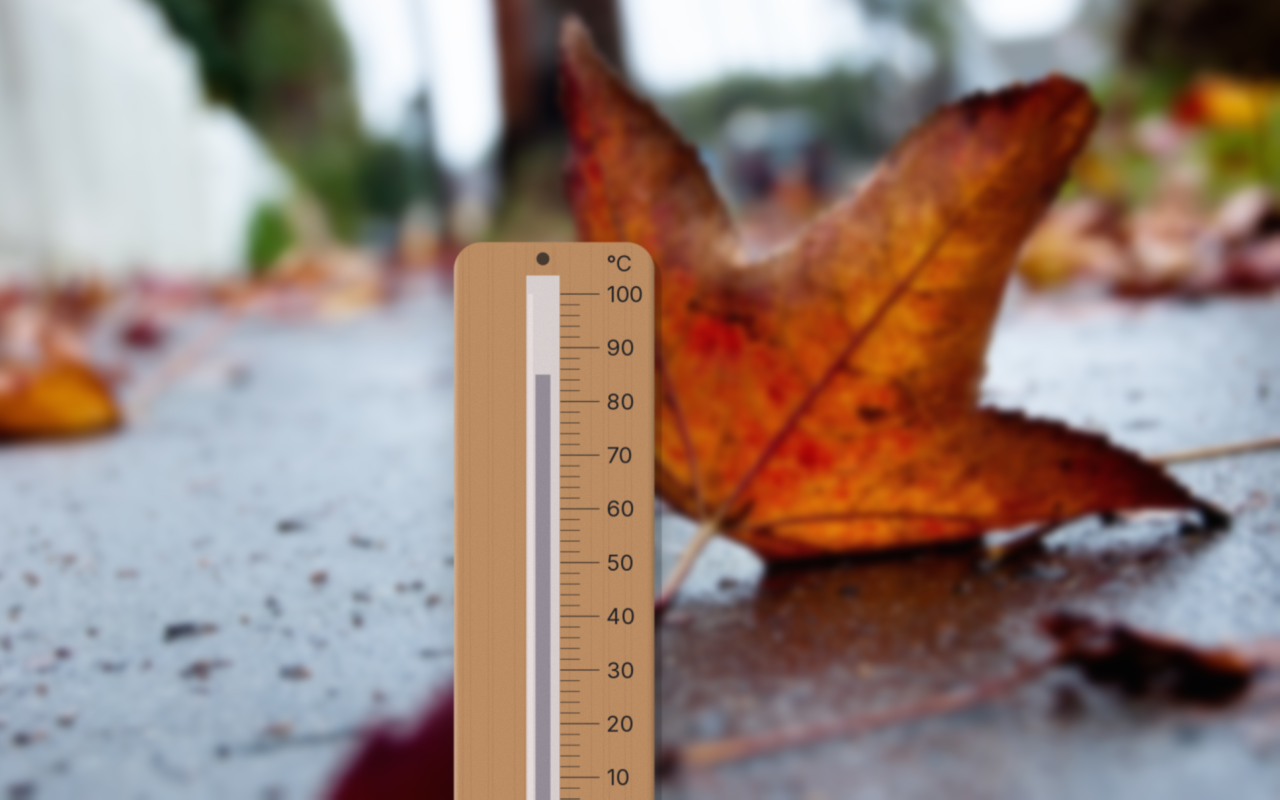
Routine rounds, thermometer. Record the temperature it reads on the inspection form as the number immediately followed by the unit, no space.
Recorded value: 85°C
